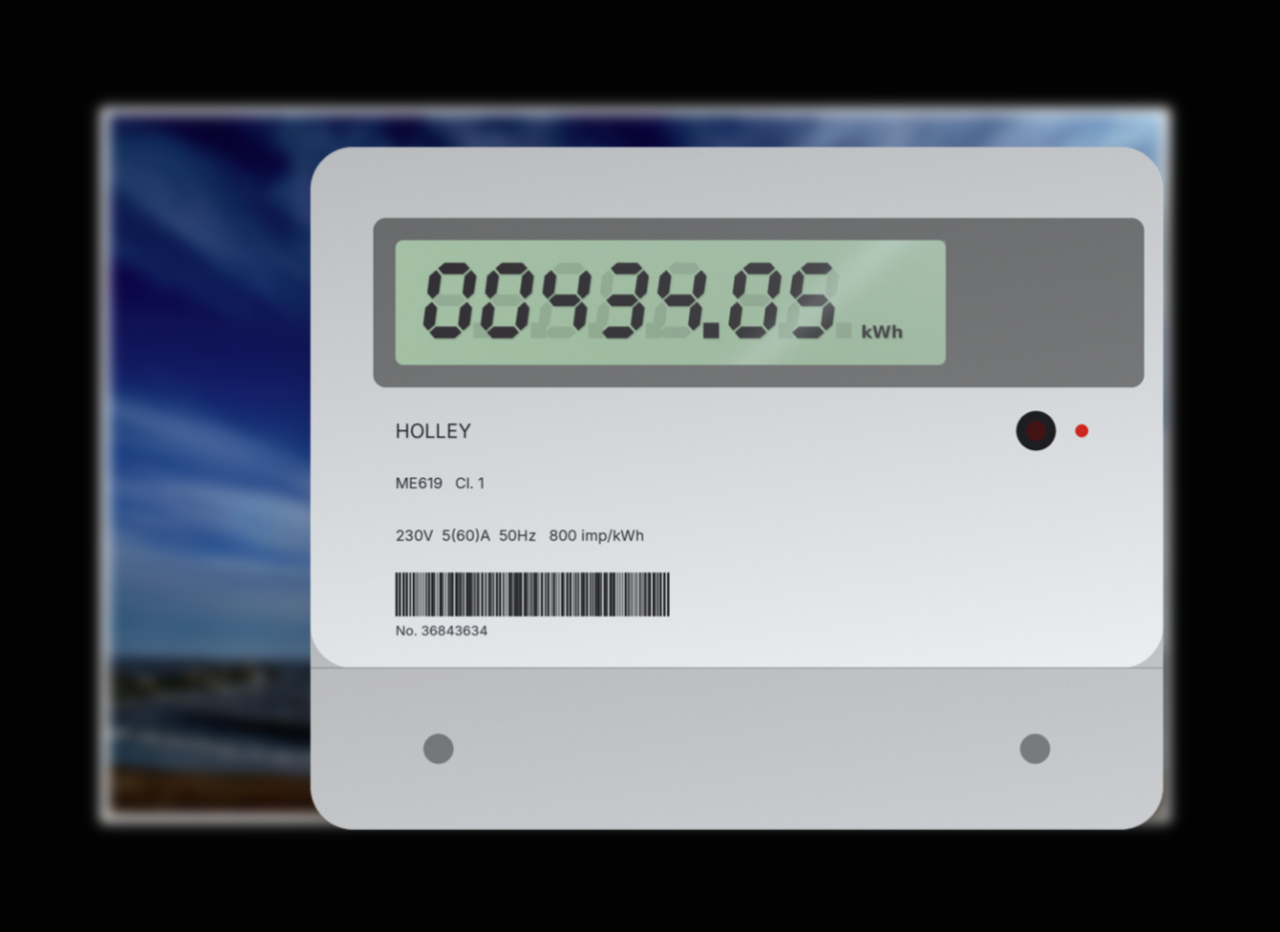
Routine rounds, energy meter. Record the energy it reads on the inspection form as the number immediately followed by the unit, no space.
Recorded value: 434.05kWh
